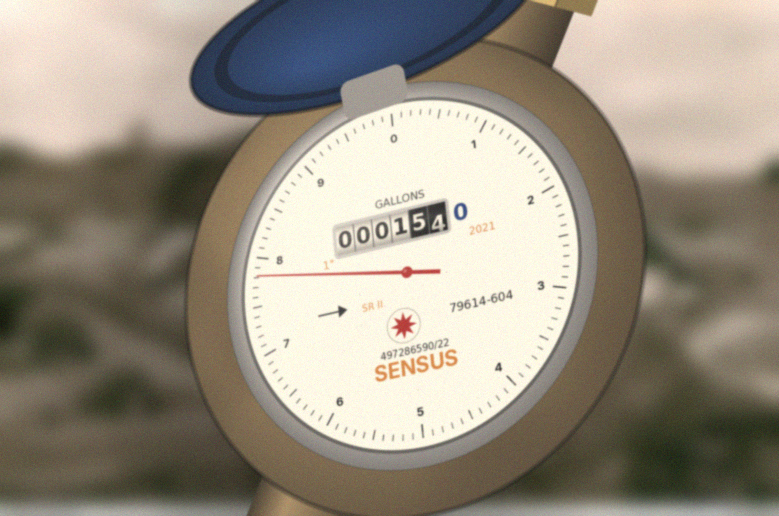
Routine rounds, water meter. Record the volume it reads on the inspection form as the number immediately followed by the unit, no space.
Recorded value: 1537.8gal
